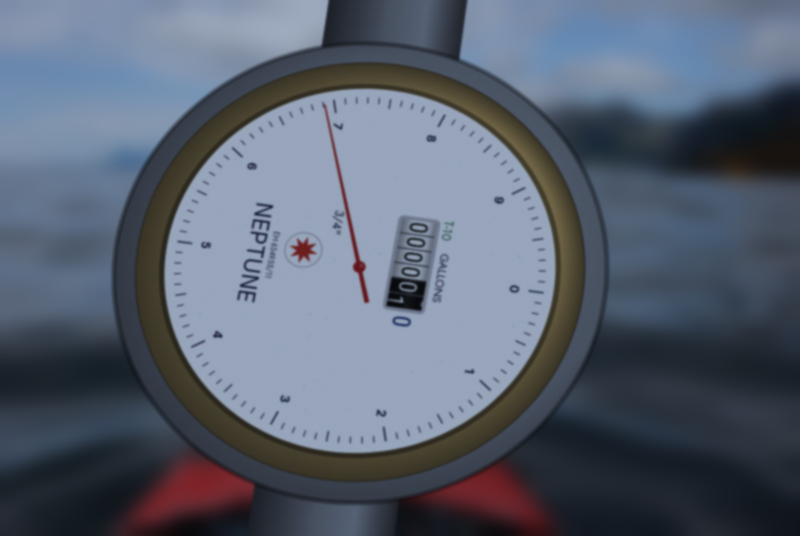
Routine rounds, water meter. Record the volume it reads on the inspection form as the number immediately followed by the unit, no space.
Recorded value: 6.9gal
